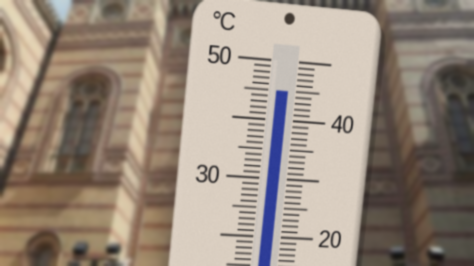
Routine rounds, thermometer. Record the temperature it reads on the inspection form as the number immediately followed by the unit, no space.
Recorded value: 45°C
